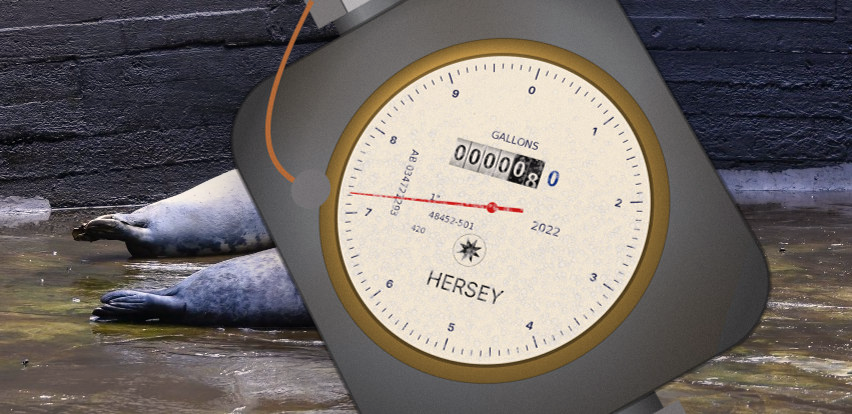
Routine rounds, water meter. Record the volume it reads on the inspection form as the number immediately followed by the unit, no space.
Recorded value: 77.2gal
